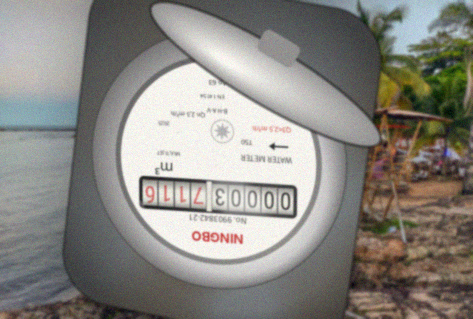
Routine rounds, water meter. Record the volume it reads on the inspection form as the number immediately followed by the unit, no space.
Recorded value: 3.7116m³
